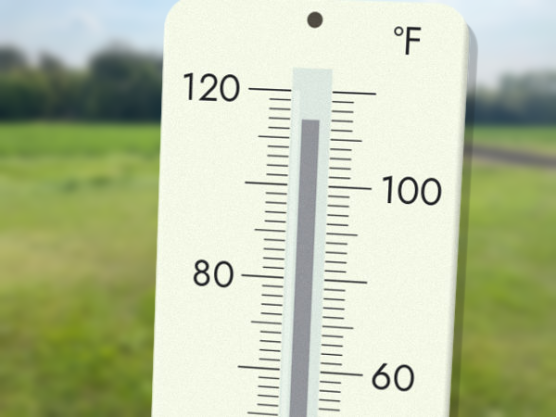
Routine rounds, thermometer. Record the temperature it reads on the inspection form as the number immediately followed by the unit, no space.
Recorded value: 114°F
